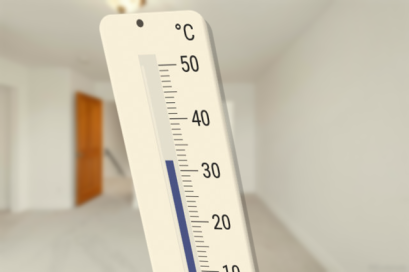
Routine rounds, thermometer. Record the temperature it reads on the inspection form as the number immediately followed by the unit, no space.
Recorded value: 32°C
